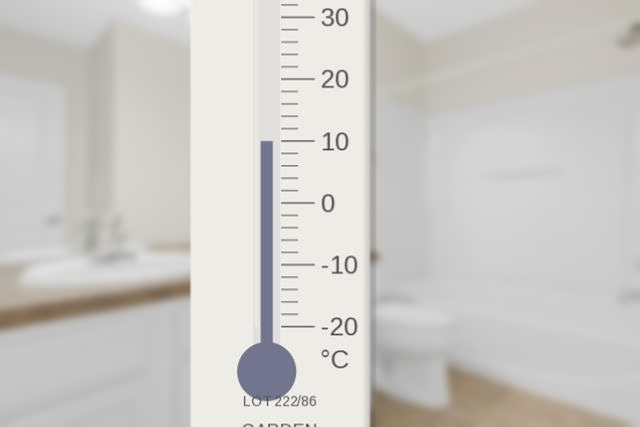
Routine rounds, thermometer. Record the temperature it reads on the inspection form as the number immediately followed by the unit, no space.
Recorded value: 10°C
